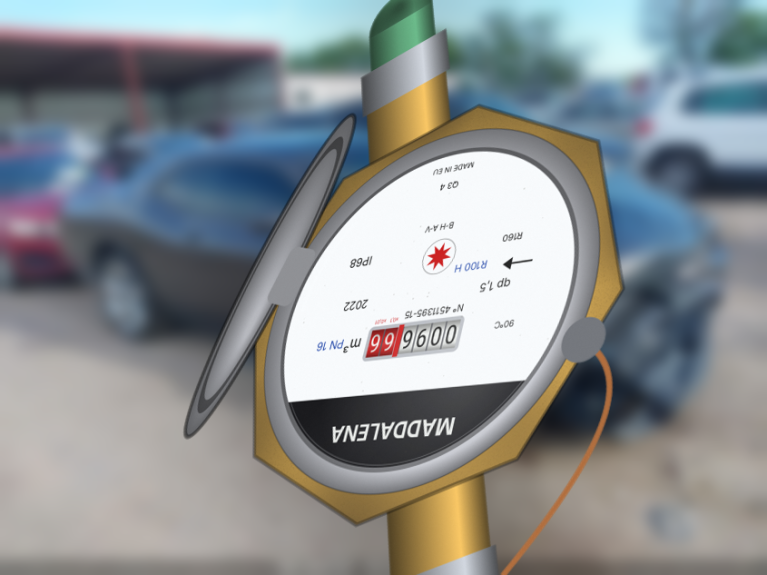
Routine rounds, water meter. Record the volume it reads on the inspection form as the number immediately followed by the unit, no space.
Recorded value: 96.66m³
